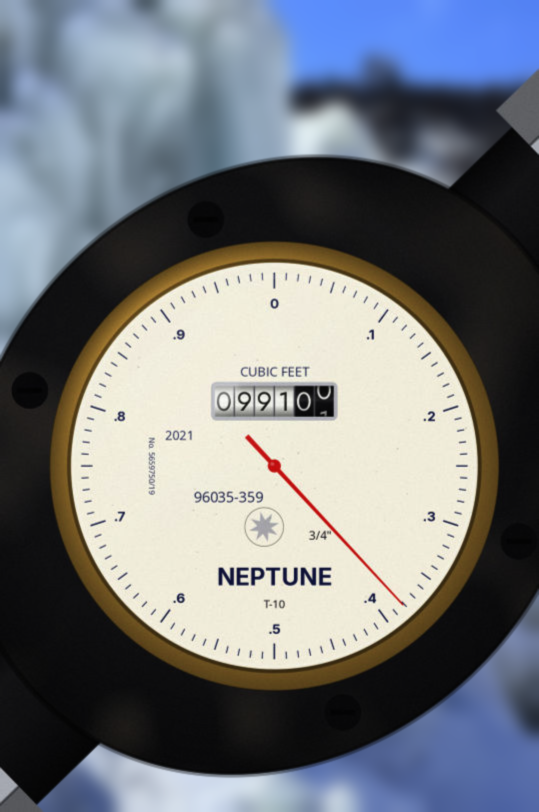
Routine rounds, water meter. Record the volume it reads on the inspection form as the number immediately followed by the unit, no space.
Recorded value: 99100.38ft³
